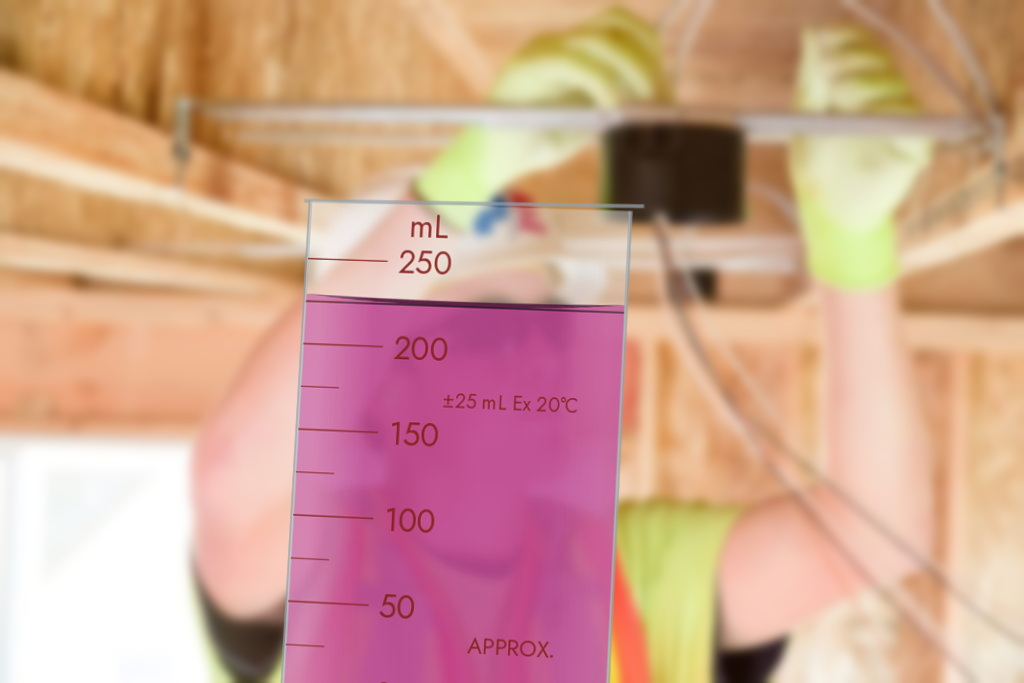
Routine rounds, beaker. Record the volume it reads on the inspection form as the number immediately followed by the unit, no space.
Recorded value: 225mL
